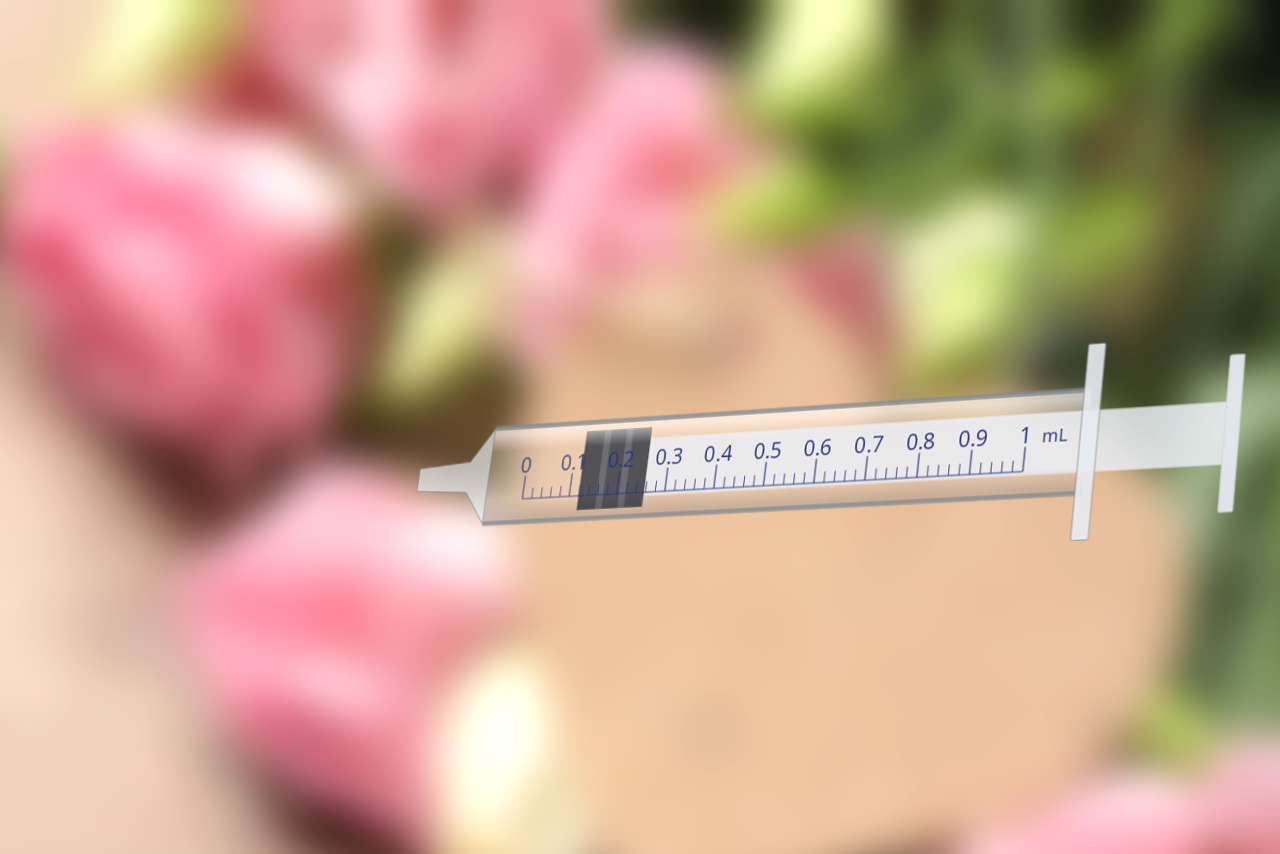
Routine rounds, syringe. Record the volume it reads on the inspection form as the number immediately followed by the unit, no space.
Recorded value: 0.12mL
